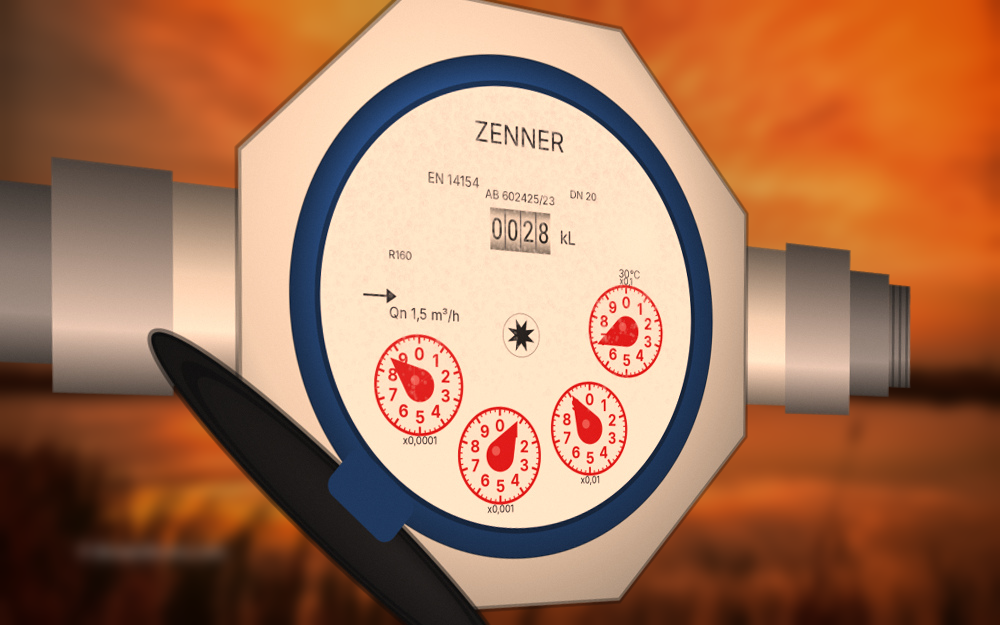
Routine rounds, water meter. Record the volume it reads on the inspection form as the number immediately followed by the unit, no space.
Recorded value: 28.6908kL
